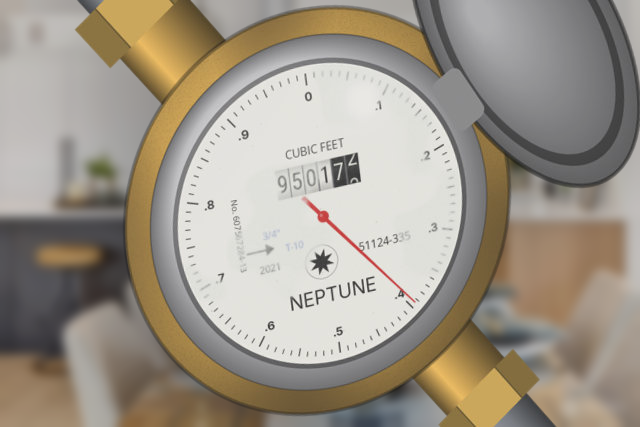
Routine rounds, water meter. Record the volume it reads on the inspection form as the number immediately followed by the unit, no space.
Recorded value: 950172.39ft³
